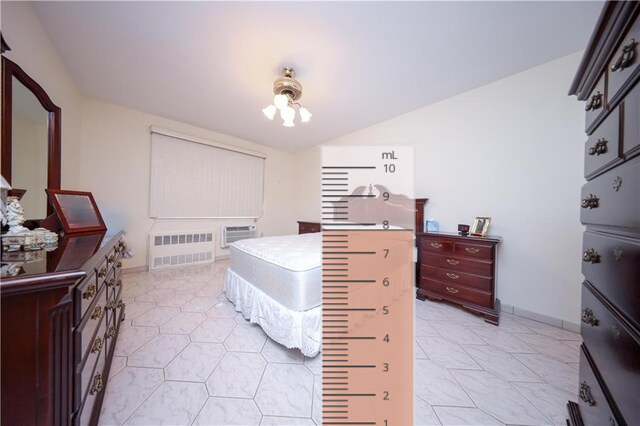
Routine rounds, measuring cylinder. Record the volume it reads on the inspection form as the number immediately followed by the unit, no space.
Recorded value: 7.8mL
